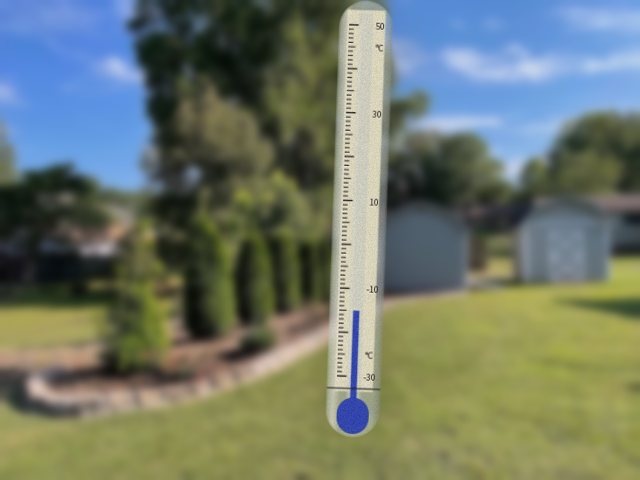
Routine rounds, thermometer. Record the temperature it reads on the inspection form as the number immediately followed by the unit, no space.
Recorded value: -15°C
